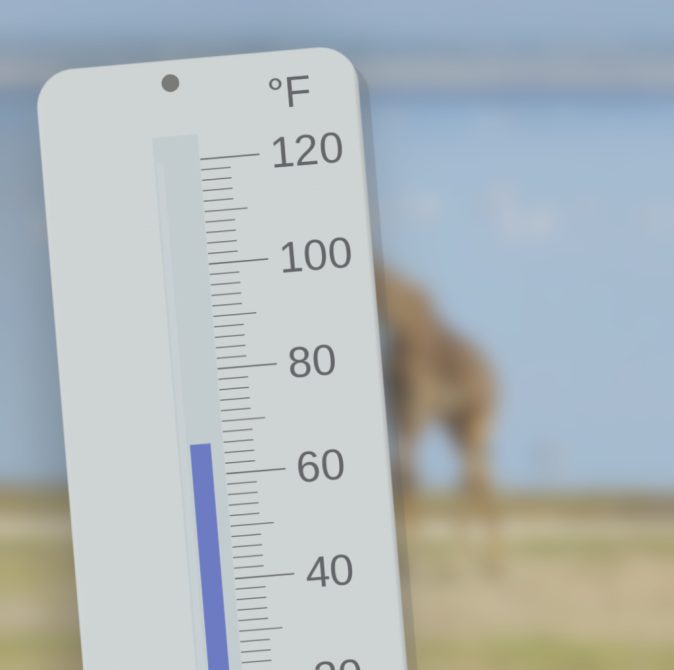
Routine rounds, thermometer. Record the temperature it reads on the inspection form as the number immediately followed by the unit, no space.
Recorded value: 66°F
